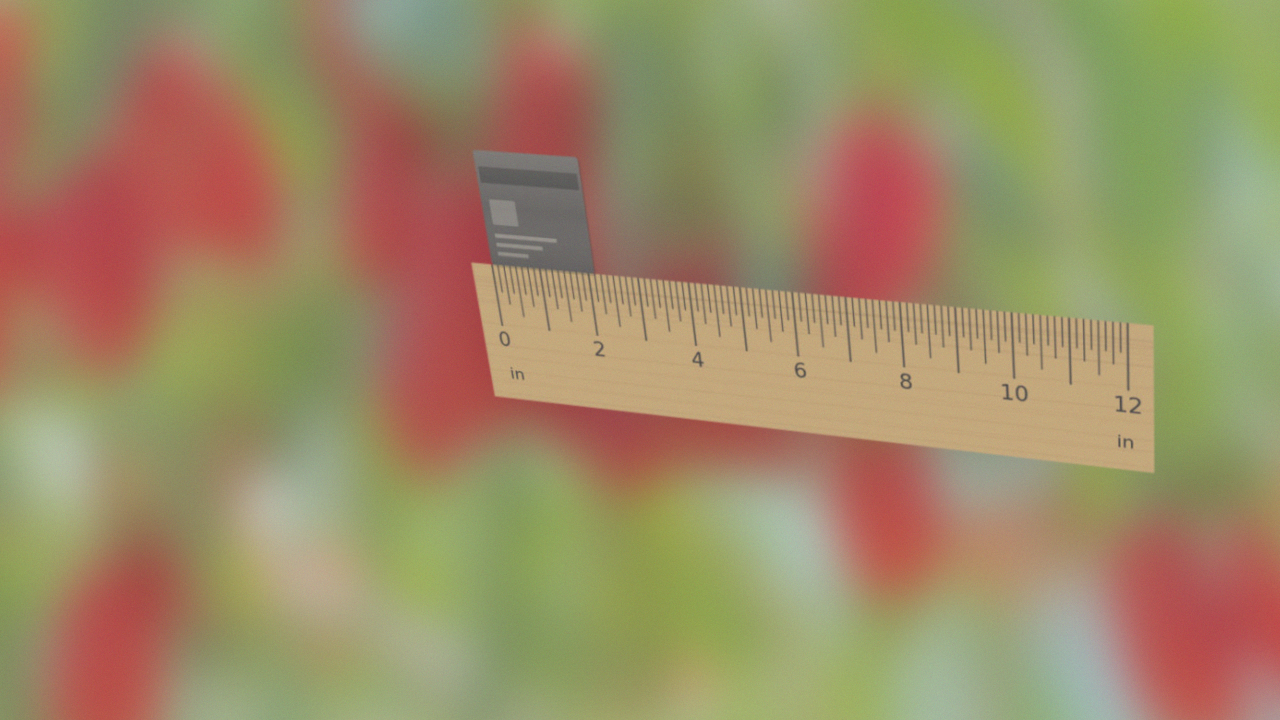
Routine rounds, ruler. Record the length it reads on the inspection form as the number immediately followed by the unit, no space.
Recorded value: 2.125in
